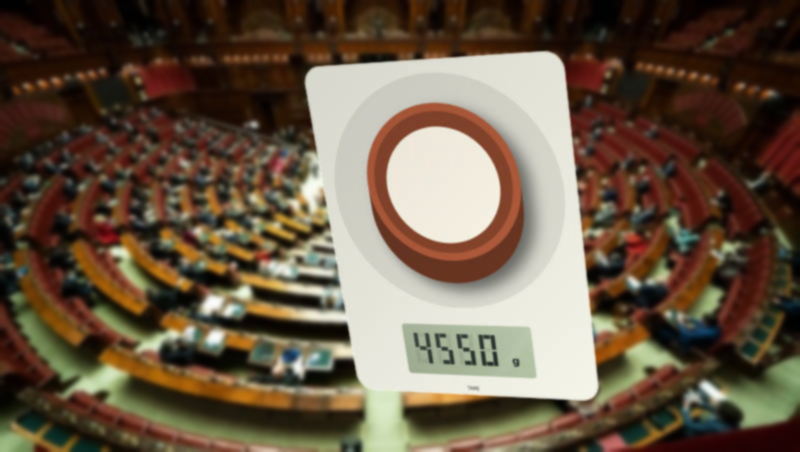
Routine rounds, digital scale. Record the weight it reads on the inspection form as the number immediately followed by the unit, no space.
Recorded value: 4550g
